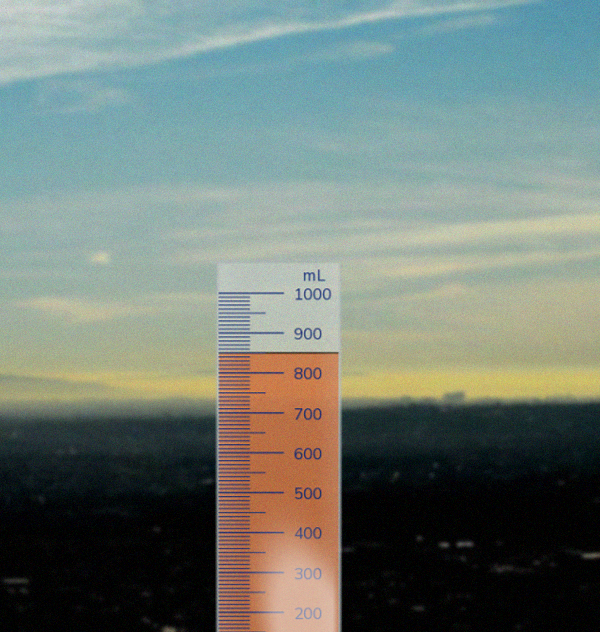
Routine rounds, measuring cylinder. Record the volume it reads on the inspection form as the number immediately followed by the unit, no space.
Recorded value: 850mL
